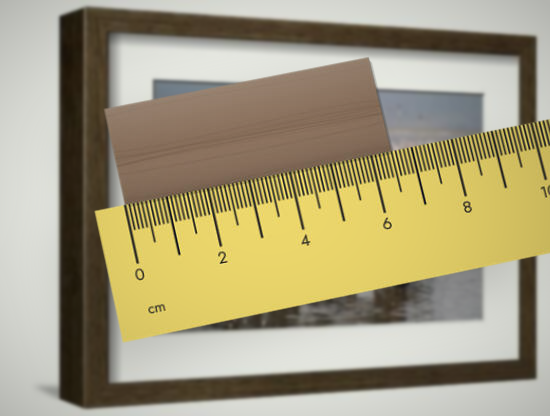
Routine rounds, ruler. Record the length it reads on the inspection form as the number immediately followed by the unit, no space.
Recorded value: 6.5cm
